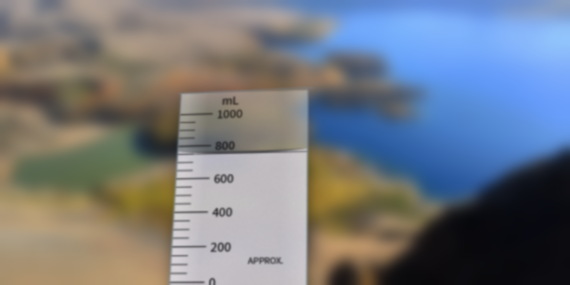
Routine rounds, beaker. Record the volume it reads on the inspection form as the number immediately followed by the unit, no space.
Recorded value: 750mL
